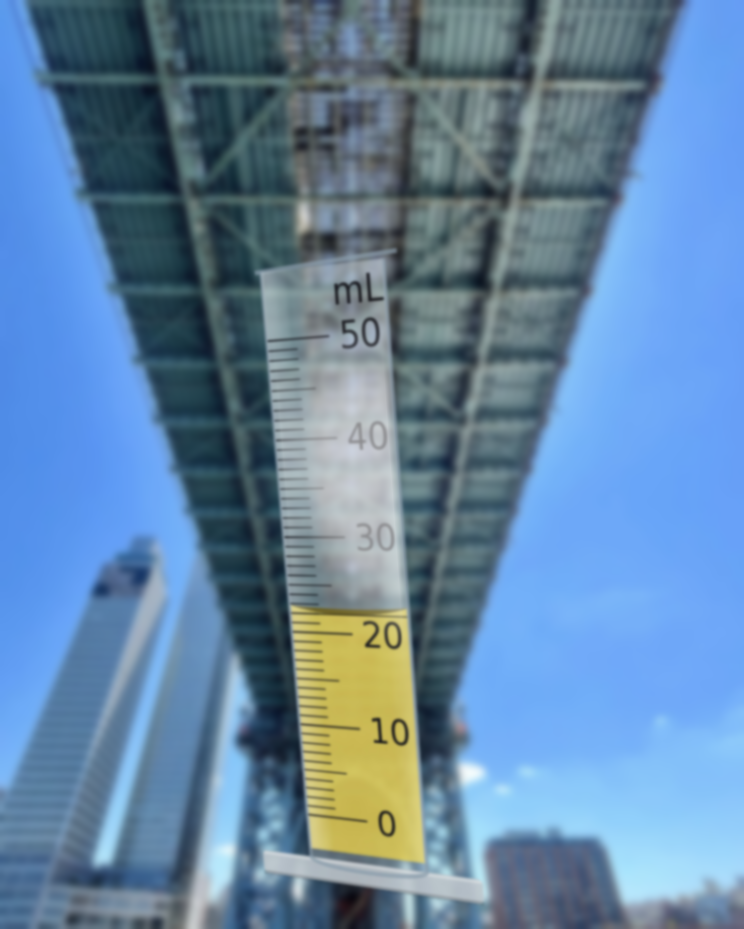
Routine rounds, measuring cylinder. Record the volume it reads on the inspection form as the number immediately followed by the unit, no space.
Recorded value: 22mL
